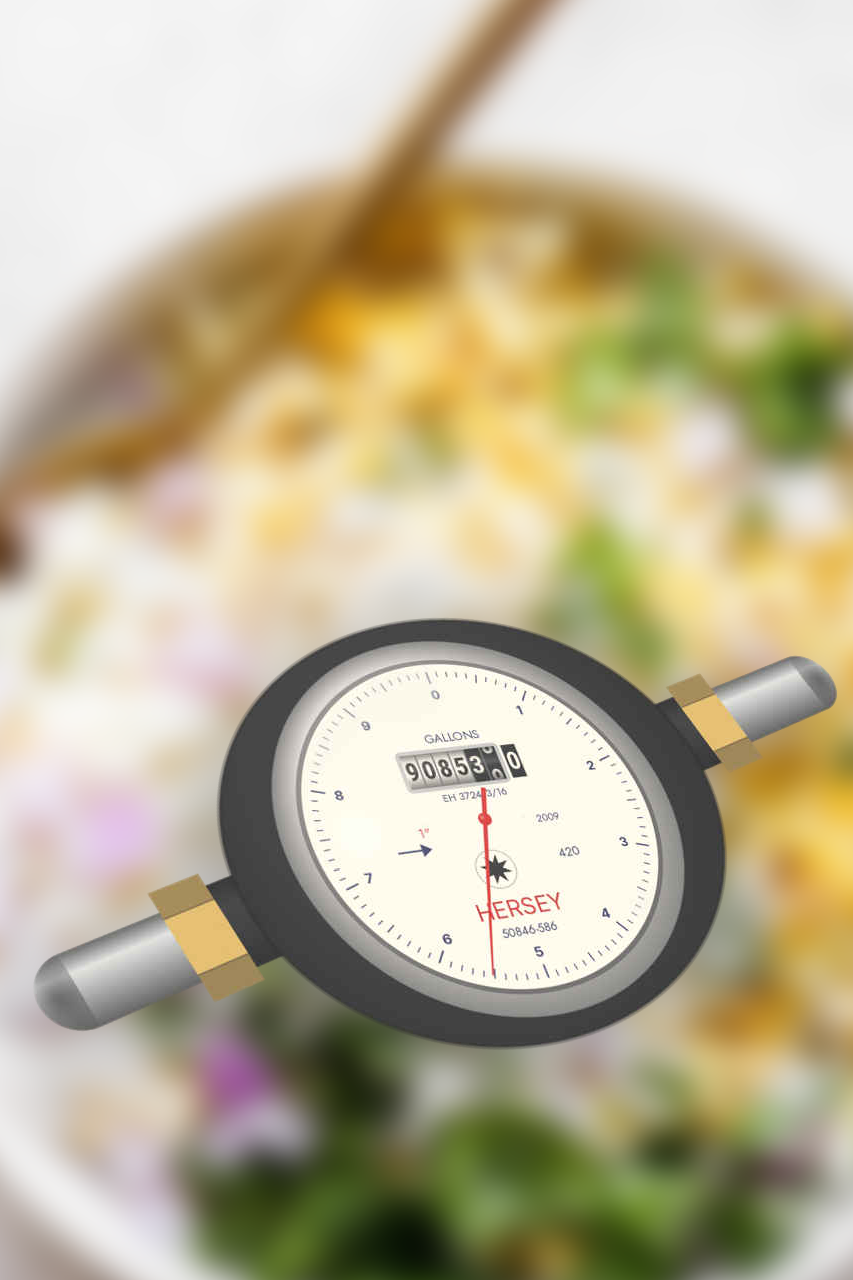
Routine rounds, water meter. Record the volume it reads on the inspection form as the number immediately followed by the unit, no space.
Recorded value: 9085385.5gal
